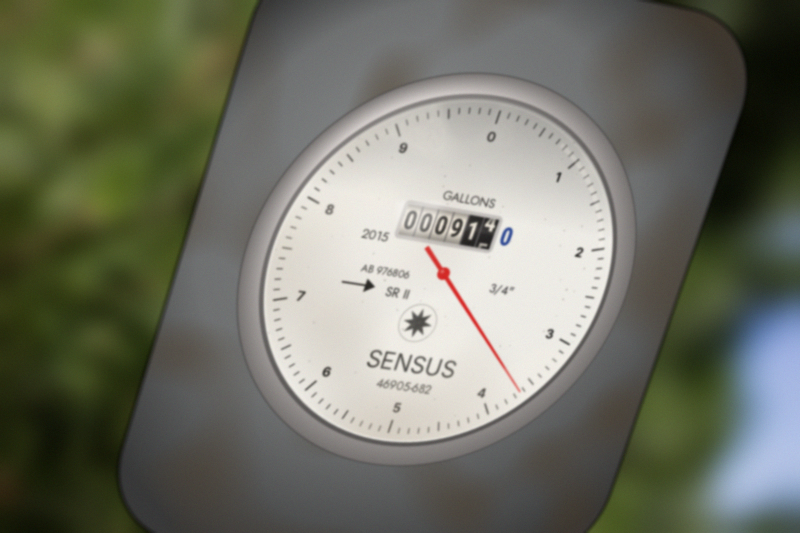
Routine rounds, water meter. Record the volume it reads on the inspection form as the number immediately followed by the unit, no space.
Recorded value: 9143.6gal
